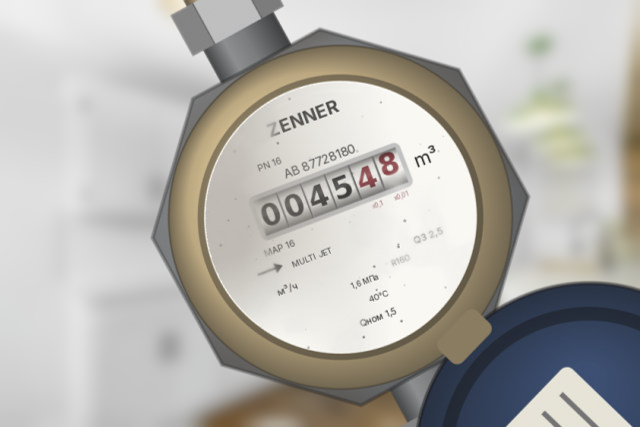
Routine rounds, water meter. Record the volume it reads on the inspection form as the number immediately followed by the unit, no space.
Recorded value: 45.48m³
